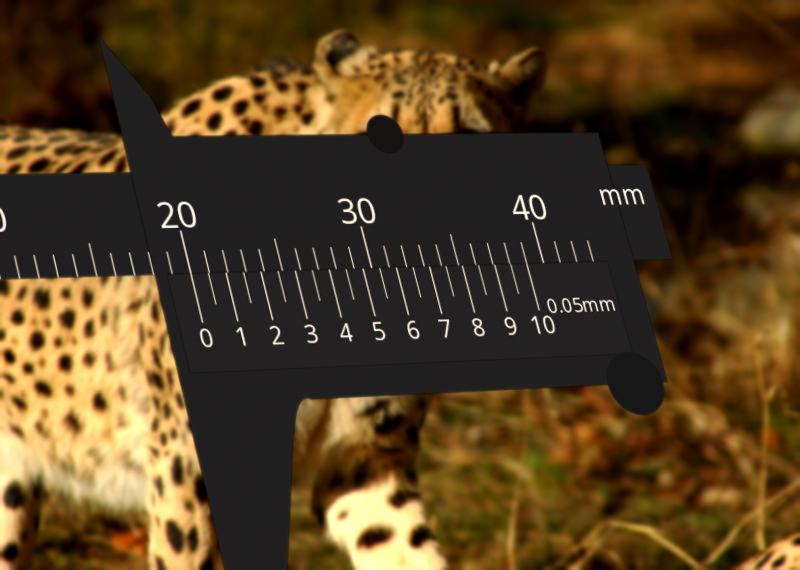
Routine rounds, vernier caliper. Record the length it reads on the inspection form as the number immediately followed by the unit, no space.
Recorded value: 20.0mm
